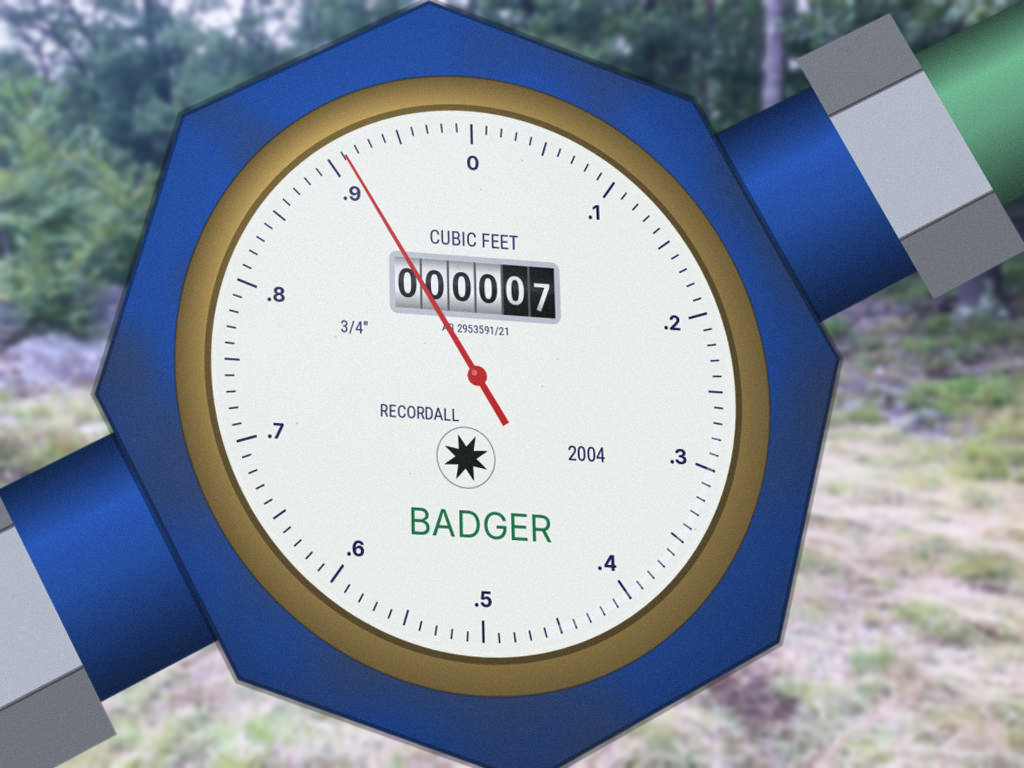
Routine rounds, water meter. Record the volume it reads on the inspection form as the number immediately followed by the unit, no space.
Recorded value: 6.91ft³
